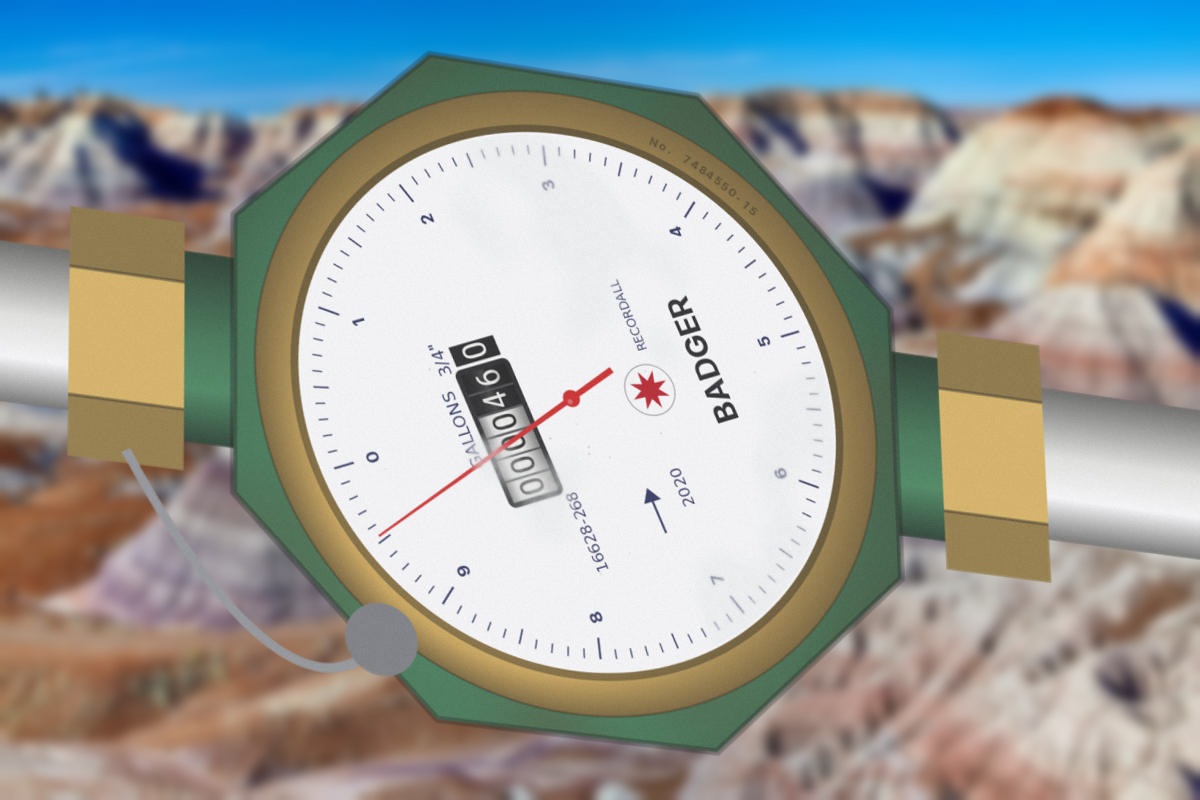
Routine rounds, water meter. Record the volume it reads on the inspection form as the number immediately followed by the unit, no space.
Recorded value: 459.5gal
